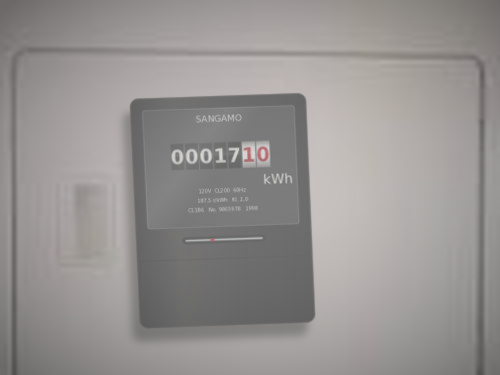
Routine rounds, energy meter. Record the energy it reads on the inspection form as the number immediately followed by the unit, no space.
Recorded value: 17.10kWh
